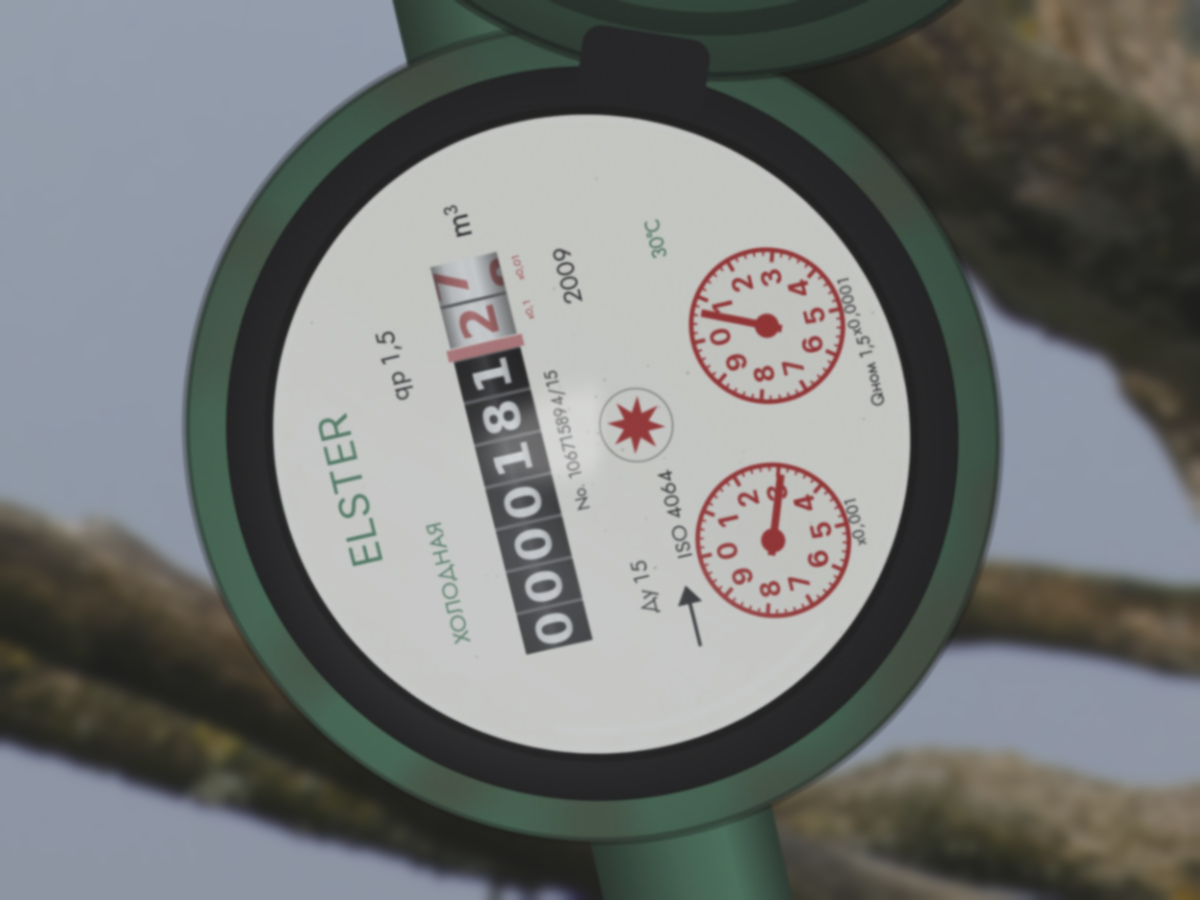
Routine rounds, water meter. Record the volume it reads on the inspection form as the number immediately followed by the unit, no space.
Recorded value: 181.2730m³
